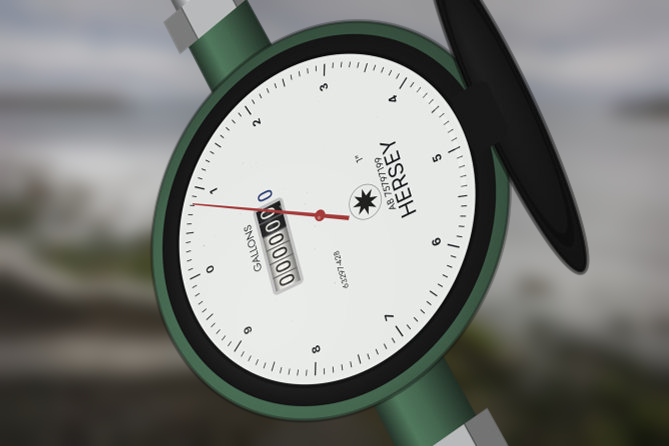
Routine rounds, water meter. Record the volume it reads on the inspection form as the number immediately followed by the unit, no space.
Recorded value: 0.8gal
